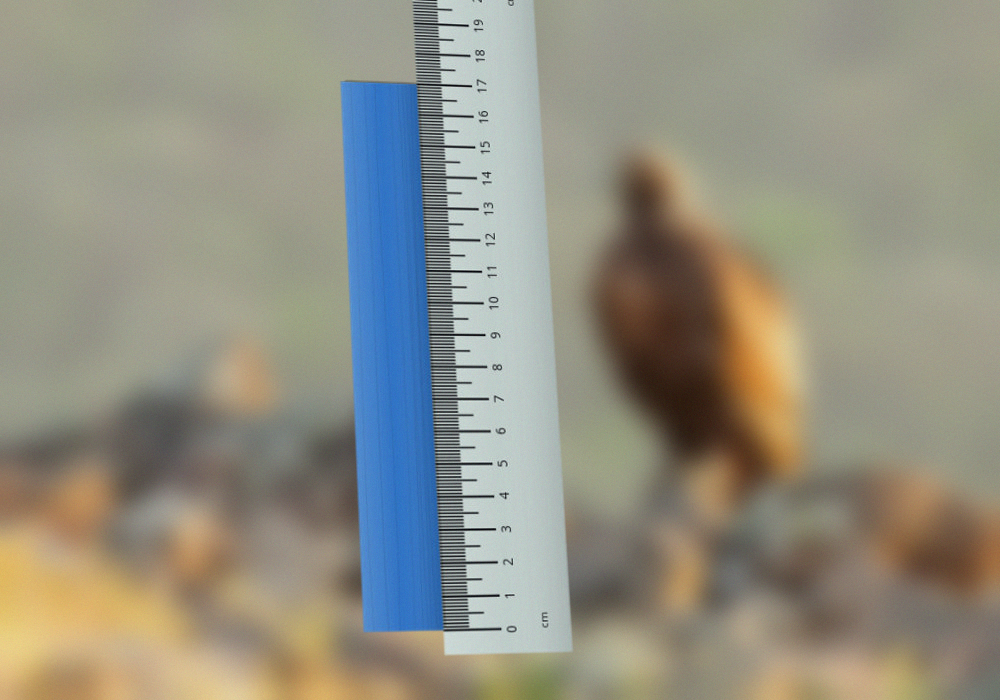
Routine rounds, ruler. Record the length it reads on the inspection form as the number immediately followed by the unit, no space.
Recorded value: 17cm
